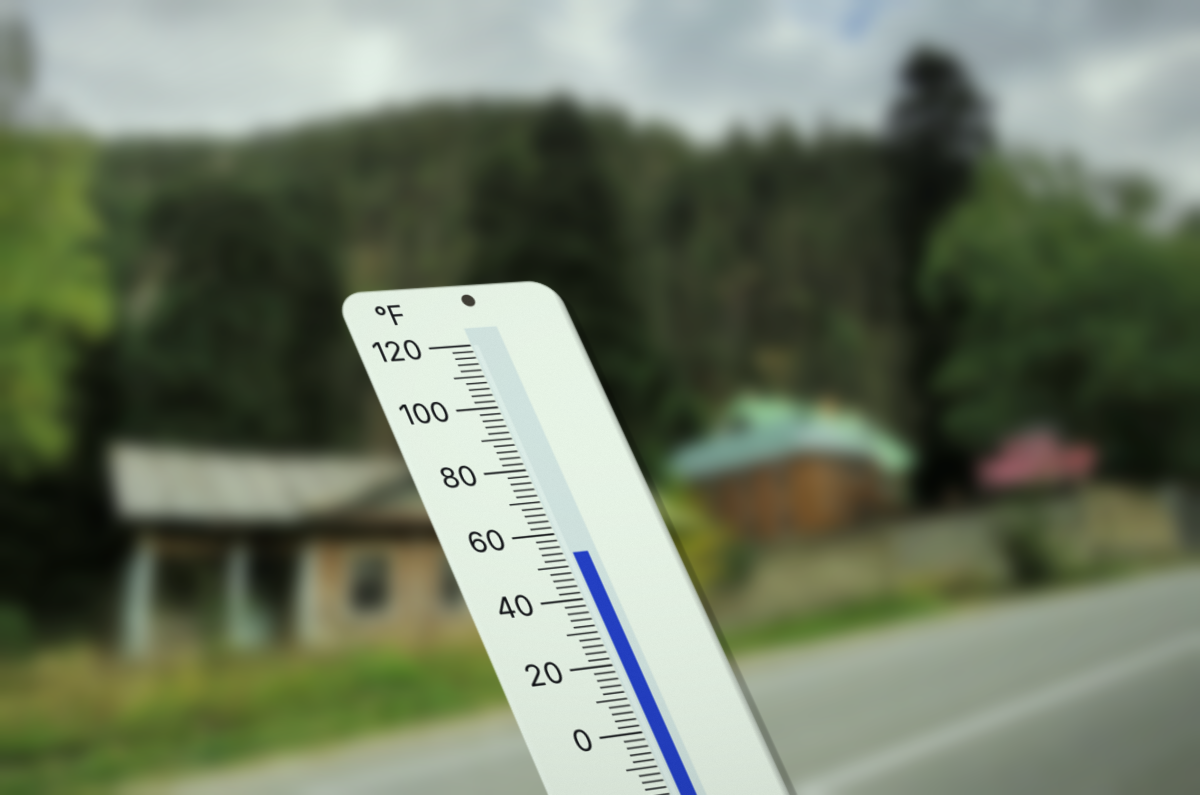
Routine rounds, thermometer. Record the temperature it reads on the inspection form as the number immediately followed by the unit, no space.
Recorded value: 54°F
